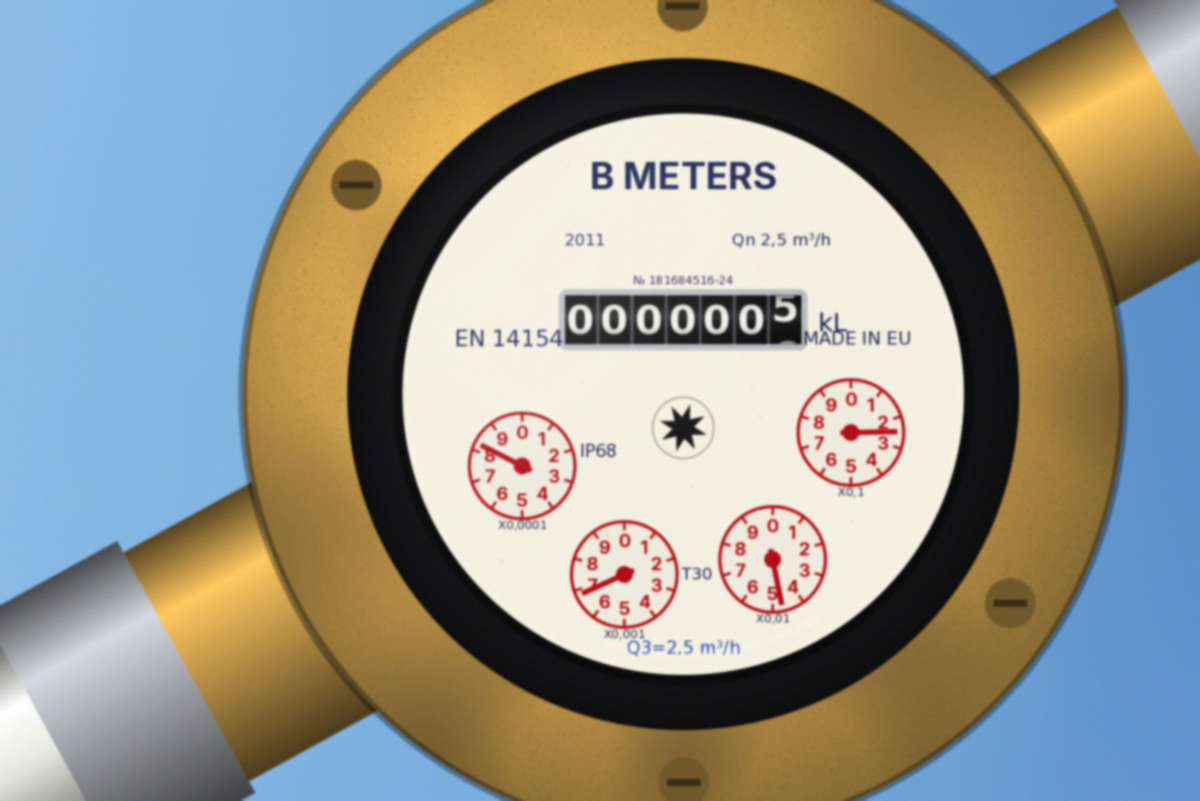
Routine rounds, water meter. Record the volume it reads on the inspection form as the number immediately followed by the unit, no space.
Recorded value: 5.2468kL
